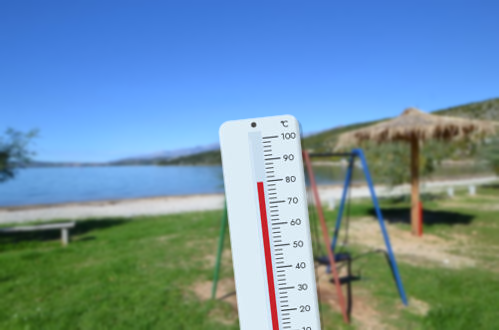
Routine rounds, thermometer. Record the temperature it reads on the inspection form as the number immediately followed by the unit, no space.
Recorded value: 80°C
